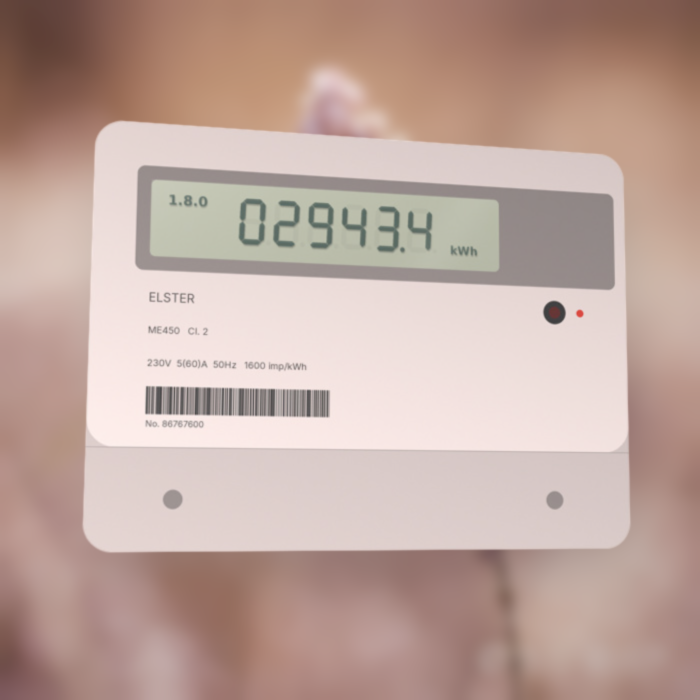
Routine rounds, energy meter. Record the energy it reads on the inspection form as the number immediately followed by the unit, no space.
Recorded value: 2943.4kWh
